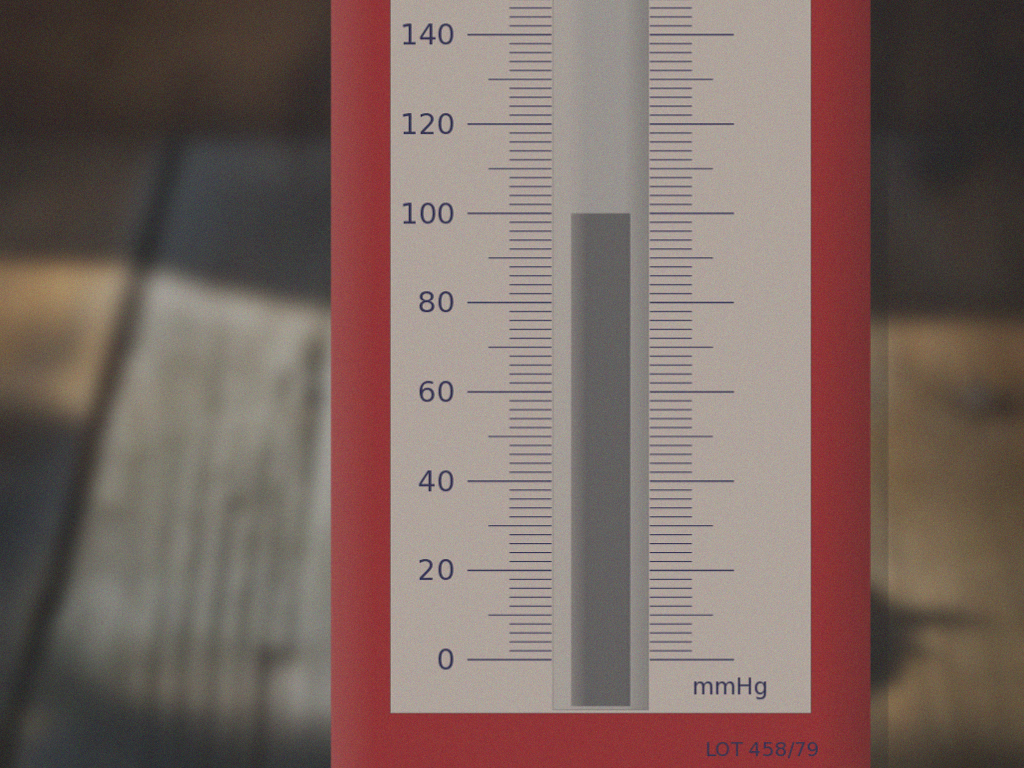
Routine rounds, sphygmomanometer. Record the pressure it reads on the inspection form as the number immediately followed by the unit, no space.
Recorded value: 100mmHg
